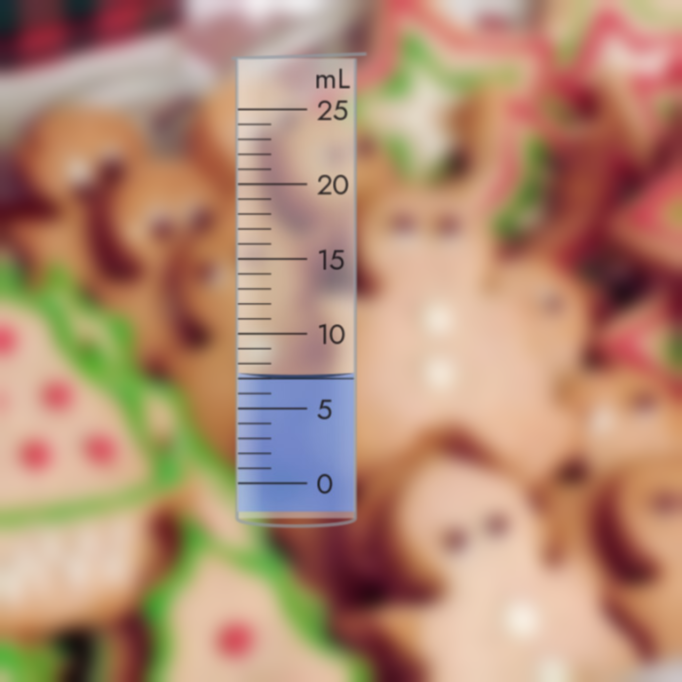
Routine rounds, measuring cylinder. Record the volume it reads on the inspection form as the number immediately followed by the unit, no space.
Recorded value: 7mL
